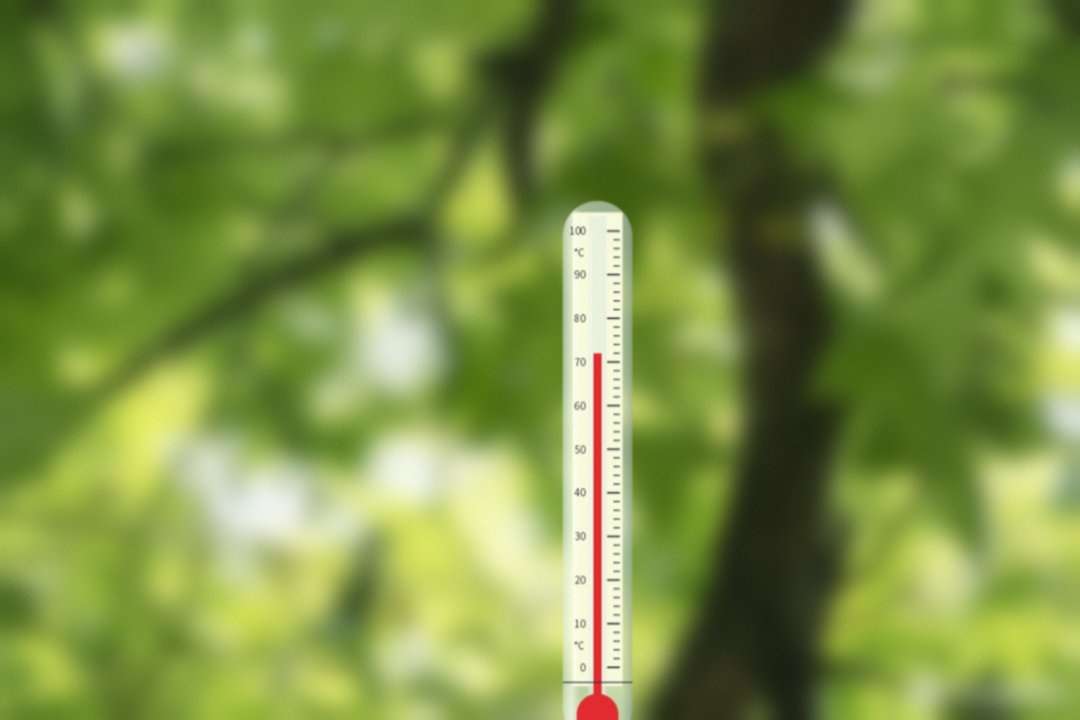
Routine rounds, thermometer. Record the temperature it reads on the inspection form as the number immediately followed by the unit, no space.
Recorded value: 72°C
